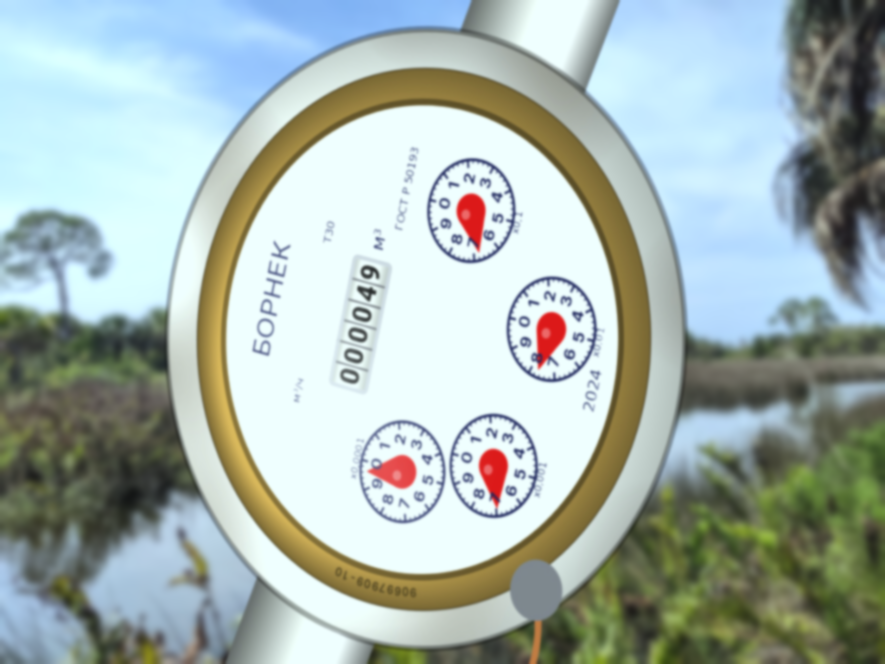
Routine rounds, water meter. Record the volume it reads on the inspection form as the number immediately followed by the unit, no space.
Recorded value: 49.6769m³
